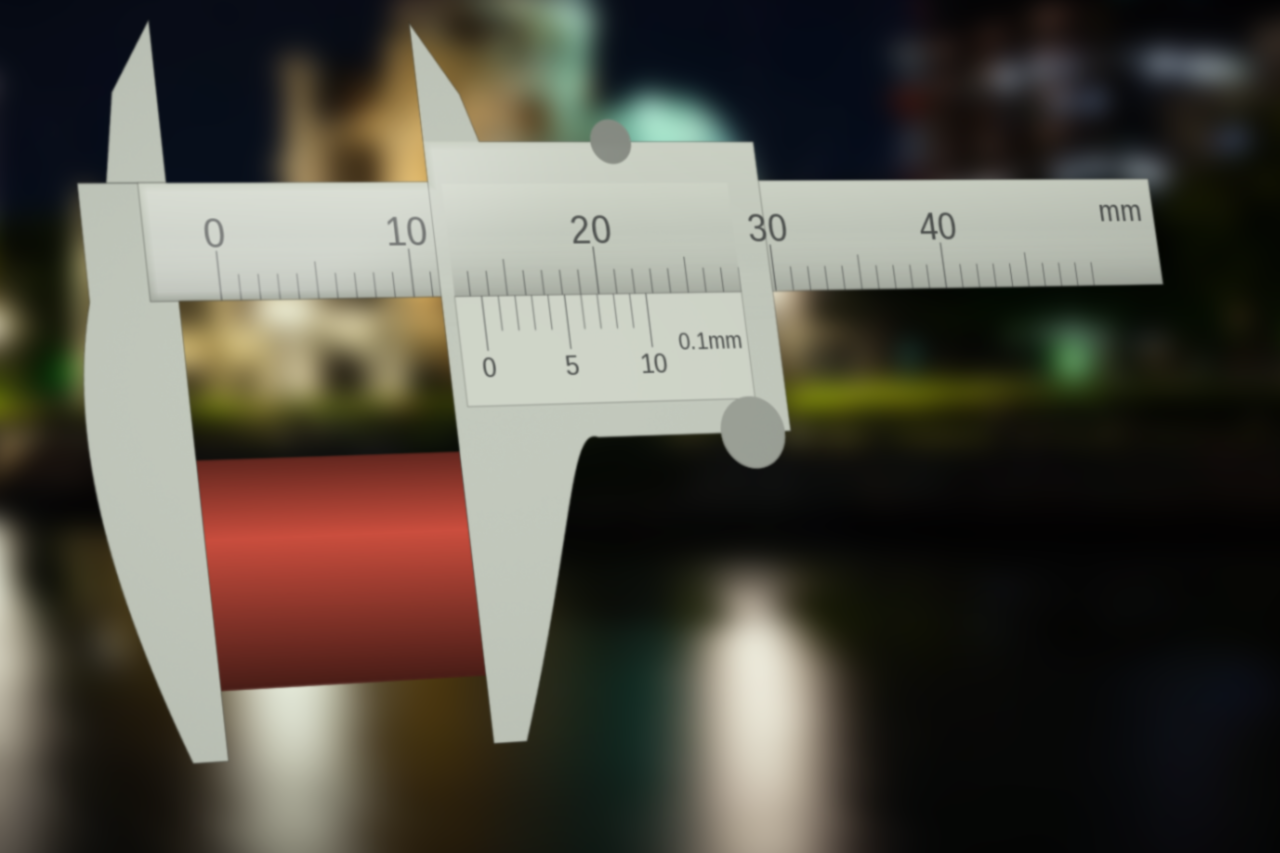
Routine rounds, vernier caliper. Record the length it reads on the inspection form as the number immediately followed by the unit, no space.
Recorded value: 13.6mm
